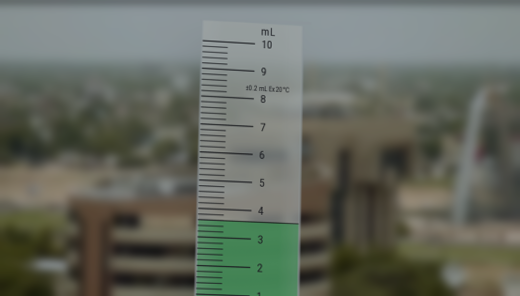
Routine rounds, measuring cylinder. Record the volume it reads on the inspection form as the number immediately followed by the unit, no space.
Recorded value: 3.6mL
